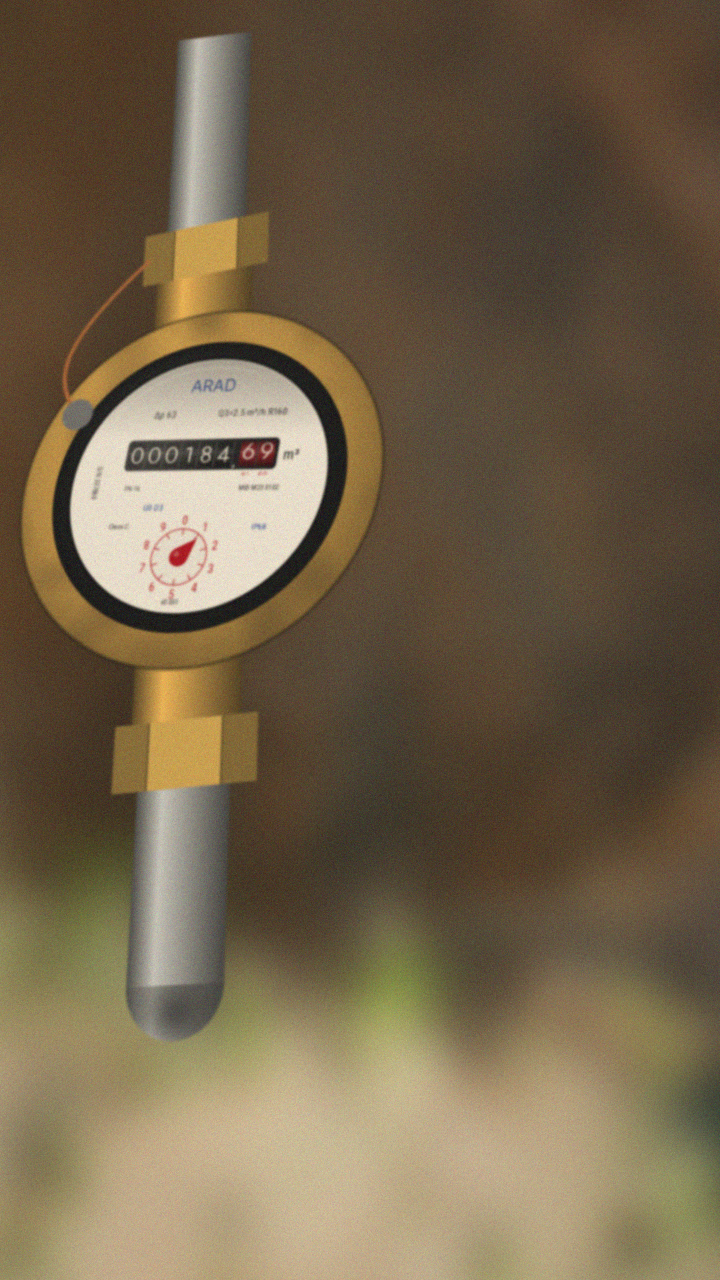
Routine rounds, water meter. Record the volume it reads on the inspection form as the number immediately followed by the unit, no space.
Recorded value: 184.691m³
